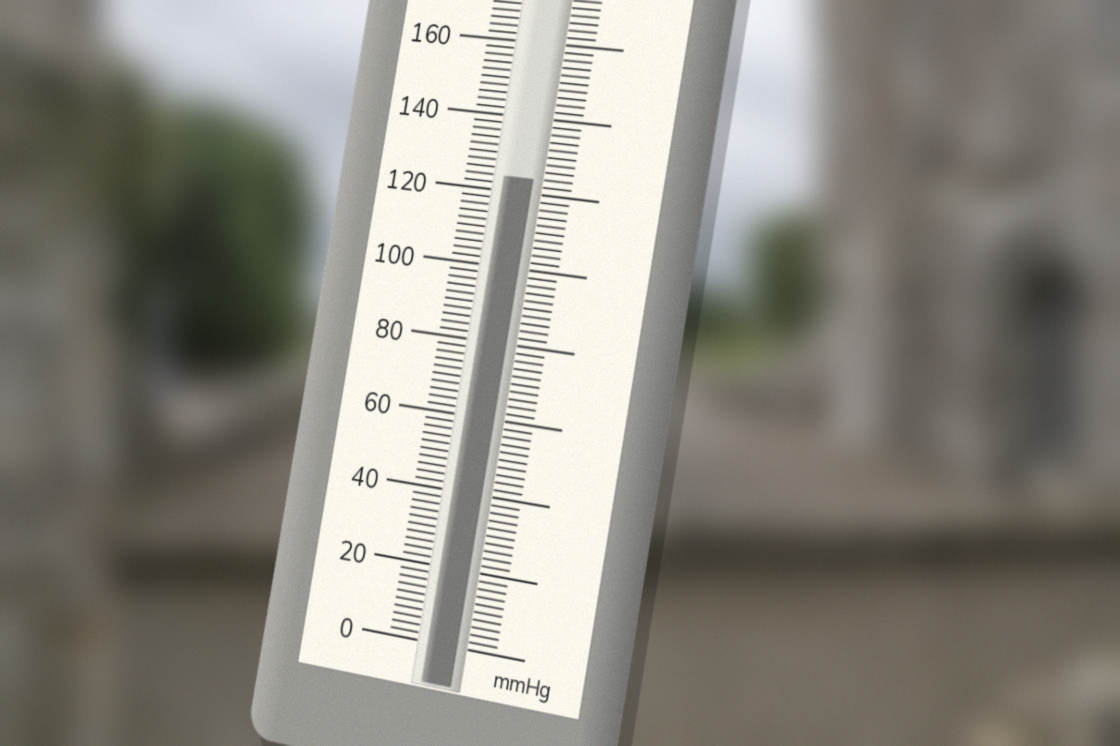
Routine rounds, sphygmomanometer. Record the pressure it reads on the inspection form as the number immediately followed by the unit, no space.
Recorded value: 124mmHg
